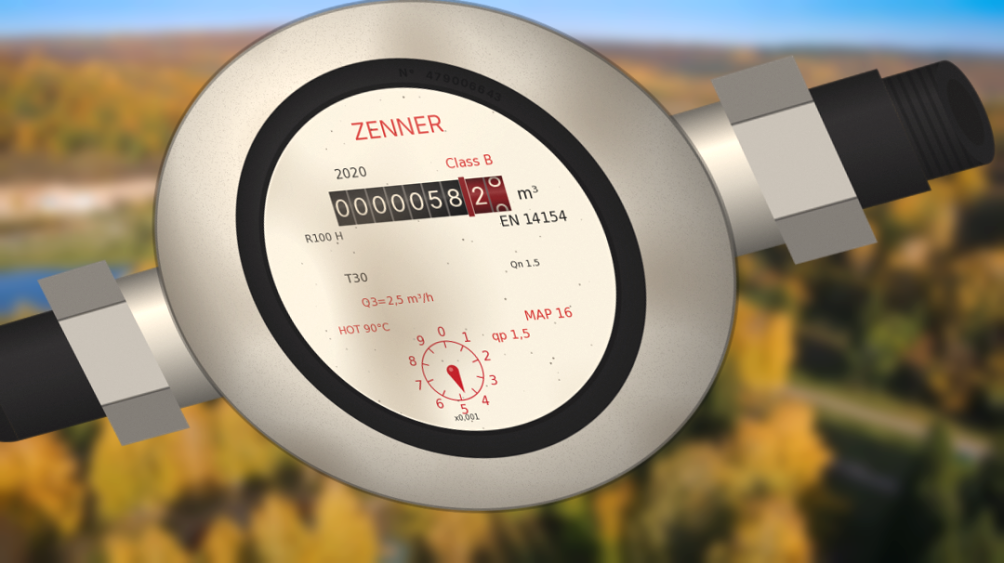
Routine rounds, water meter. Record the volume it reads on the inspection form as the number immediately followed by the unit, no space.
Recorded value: 58.284m³
